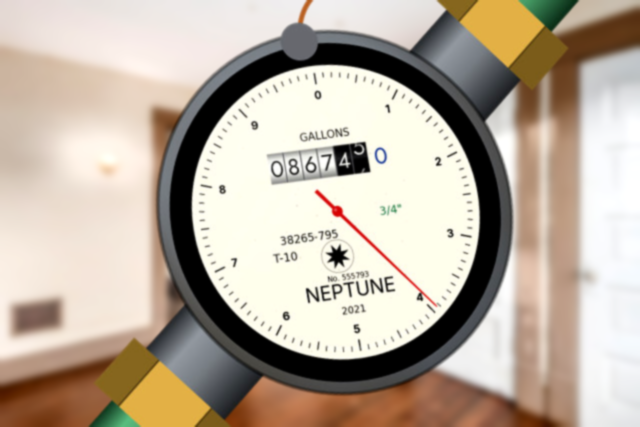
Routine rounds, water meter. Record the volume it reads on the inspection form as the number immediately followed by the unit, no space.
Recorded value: 867453.9gal
